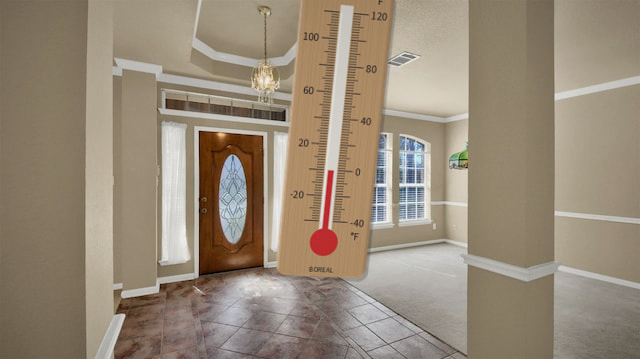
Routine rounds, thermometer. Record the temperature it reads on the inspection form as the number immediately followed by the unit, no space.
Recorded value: 0°F
